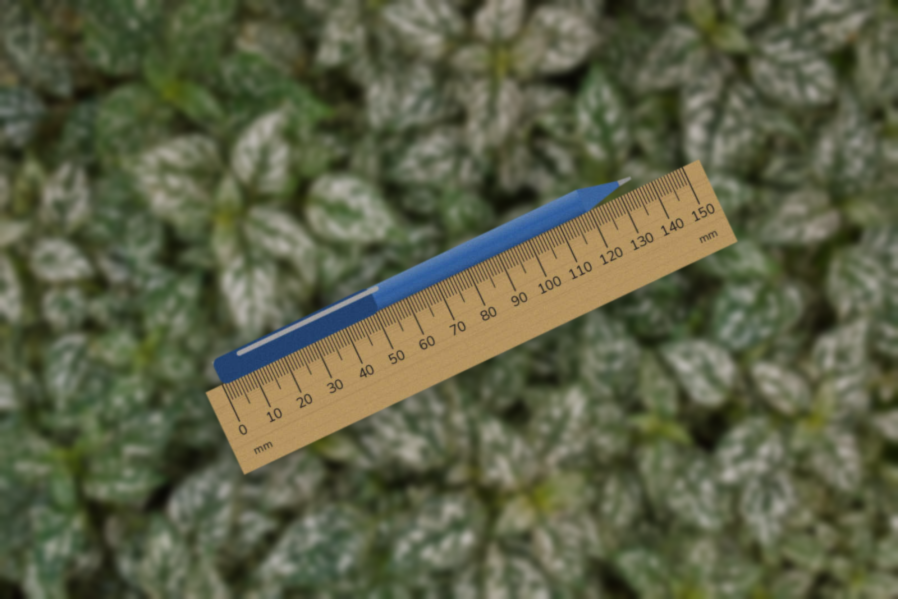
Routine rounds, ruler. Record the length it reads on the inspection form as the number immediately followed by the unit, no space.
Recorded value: 135mm
